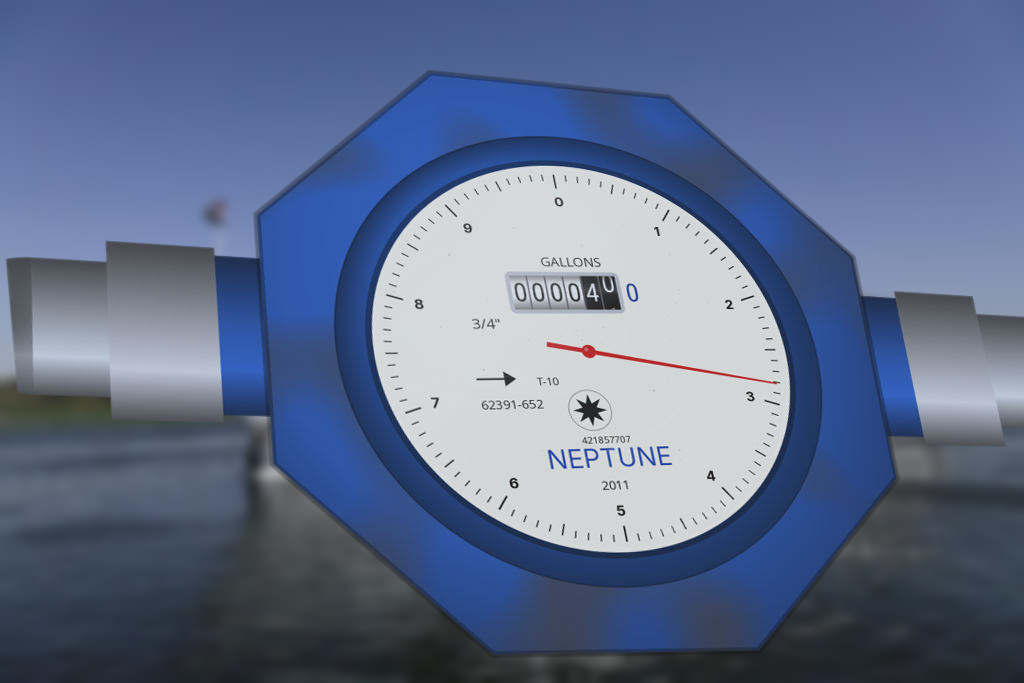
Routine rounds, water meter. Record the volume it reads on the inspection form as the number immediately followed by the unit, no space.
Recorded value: 402.8gal
